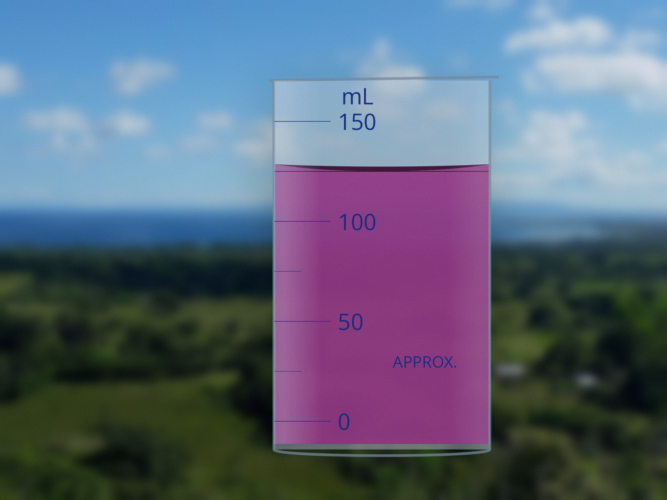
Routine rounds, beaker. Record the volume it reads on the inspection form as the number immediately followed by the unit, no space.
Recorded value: 125mL
